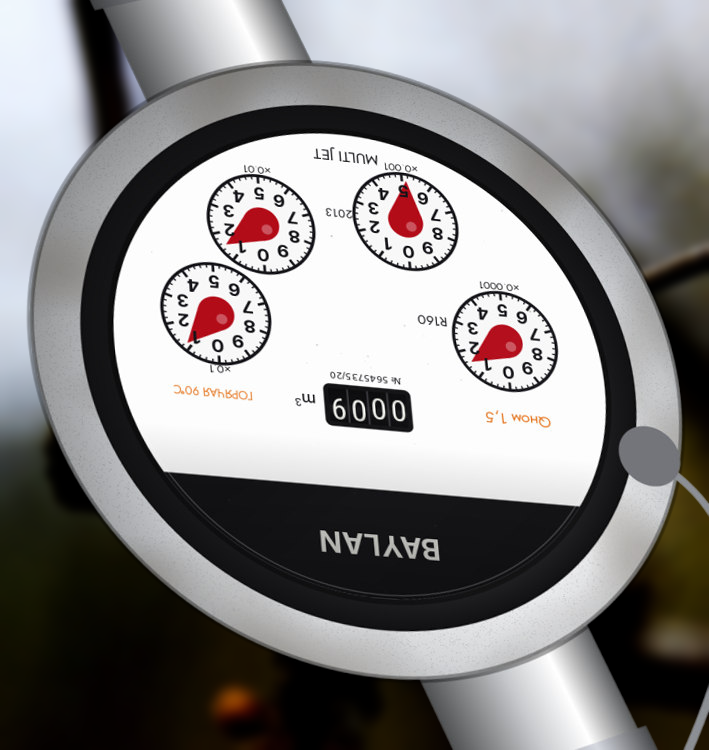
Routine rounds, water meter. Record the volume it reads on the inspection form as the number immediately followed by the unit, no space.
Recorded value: 9.1151m³
